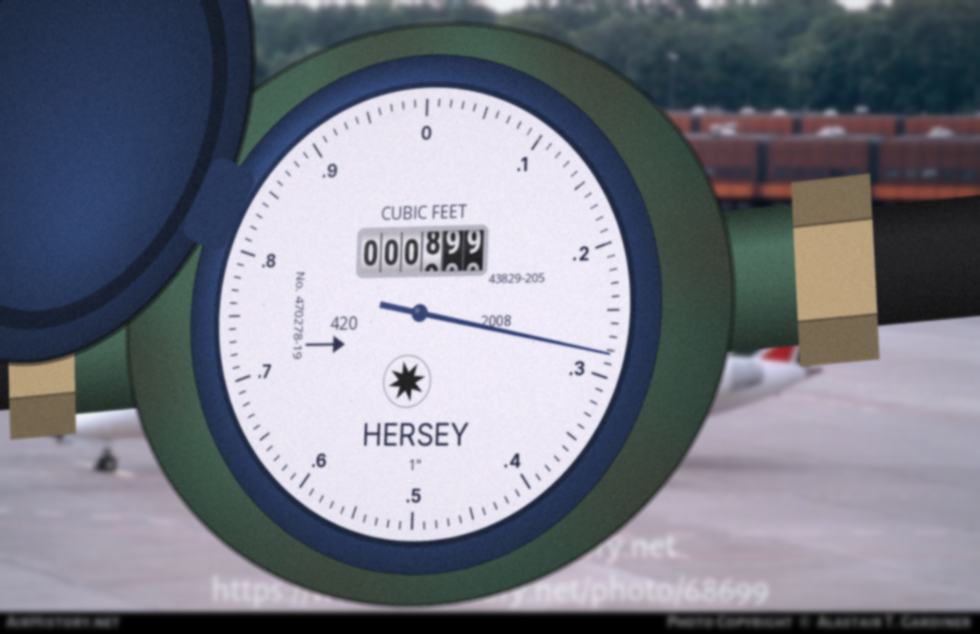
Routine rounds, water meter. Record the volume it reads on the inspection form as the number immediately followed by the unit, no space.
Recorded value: 899.28ft³
